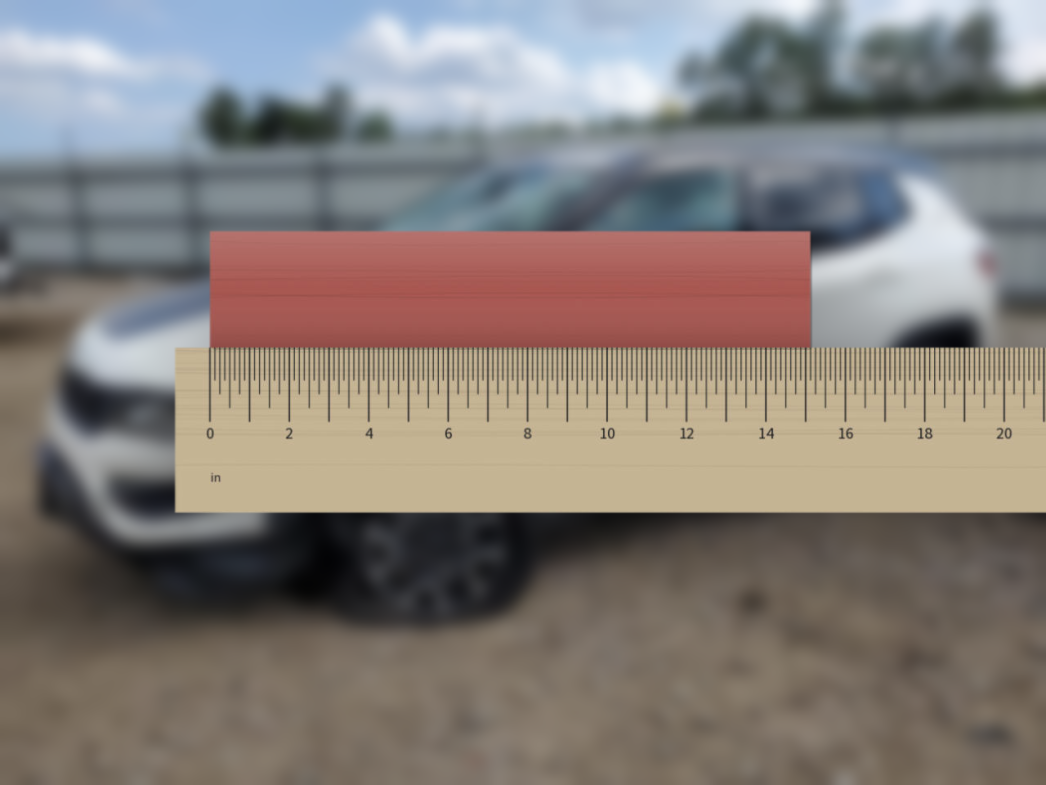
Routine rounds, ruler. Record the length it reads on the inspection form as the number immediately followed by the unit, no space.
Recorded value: 15.125in
